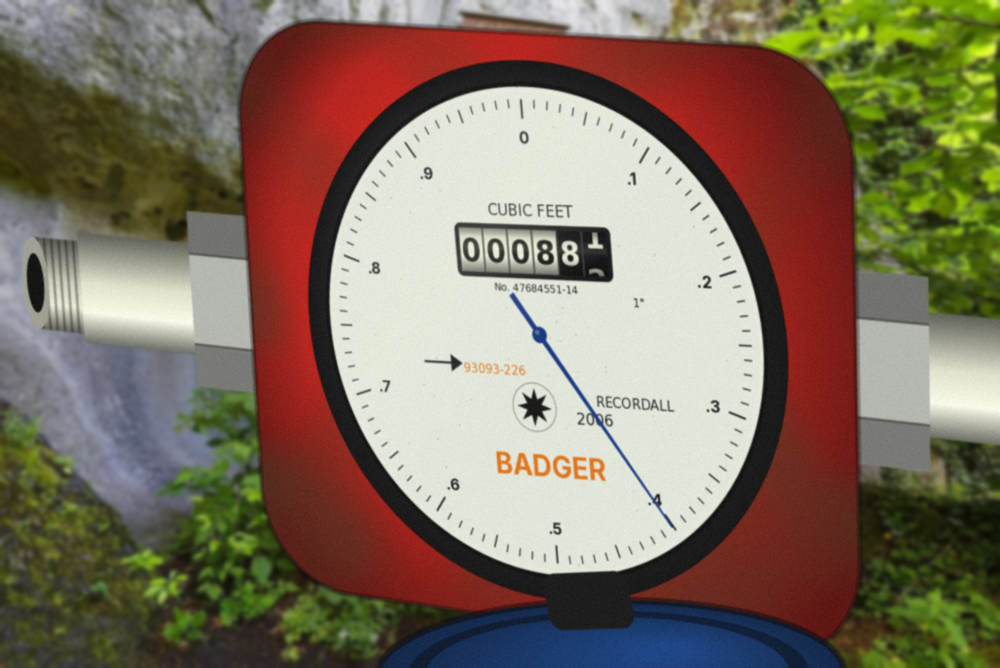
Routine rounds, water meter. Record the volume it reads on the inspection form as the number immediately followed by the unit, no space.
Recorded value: 881.40ft³
